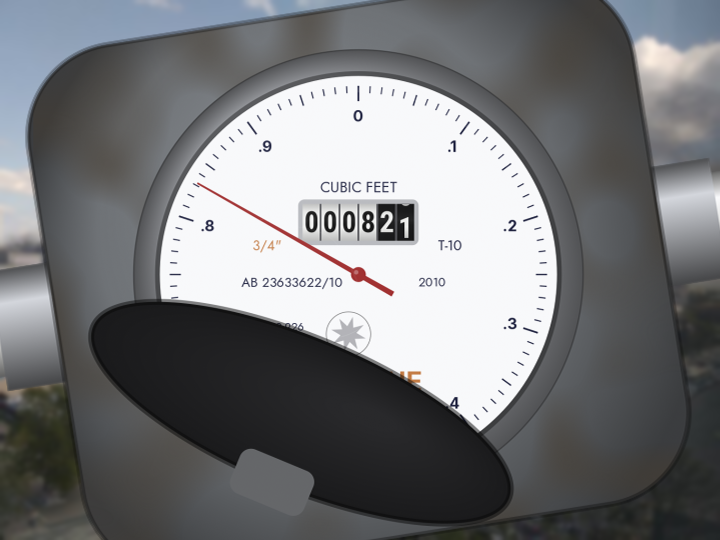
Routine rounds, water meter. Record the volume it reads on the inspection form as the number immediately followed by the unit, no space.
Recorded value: 820.83ft³
